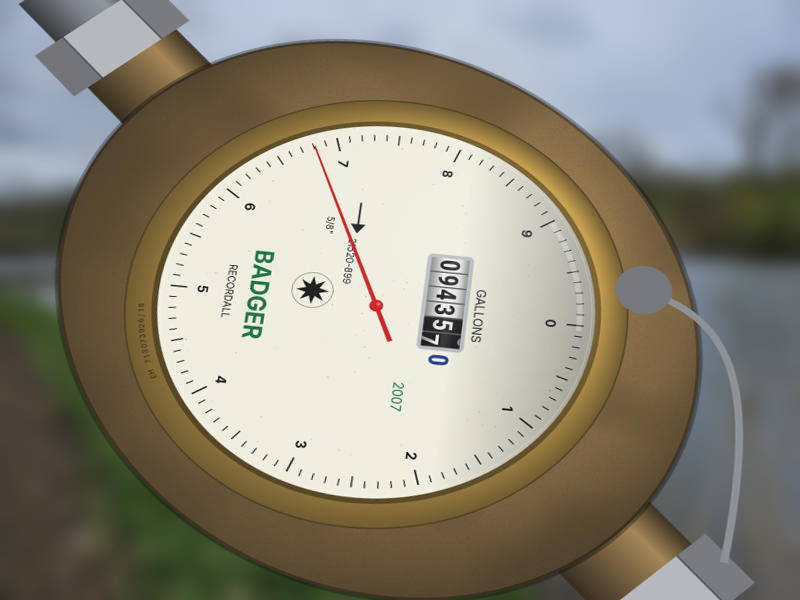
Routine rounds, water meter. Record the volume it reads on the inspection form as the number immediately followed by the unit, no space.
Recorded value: 943566.8gal
